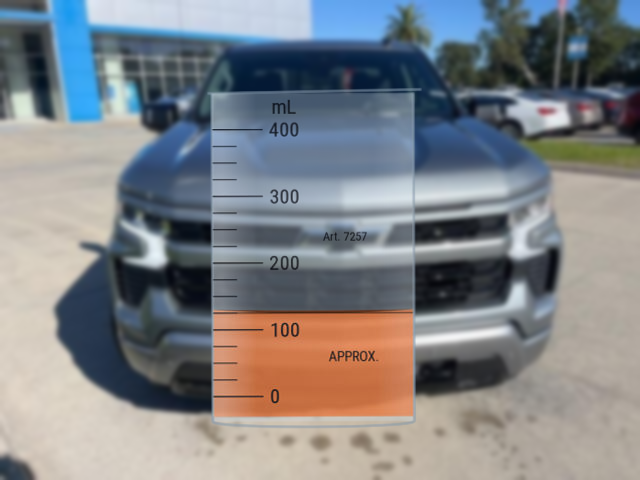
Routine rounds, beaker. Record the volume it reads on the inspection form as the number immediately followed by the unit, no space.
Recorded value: 125mL
